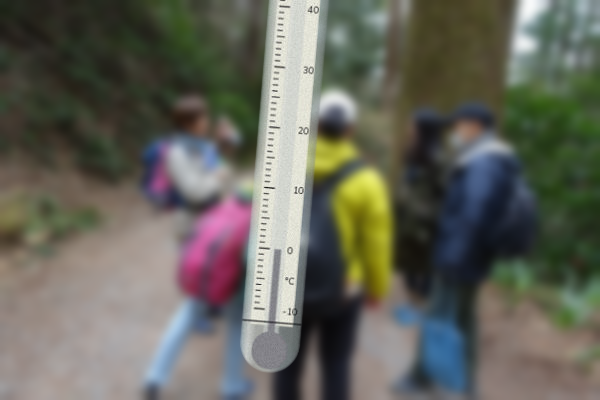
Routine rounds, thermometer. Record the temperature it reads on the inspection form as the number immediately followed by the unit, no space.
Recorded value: 0°C
